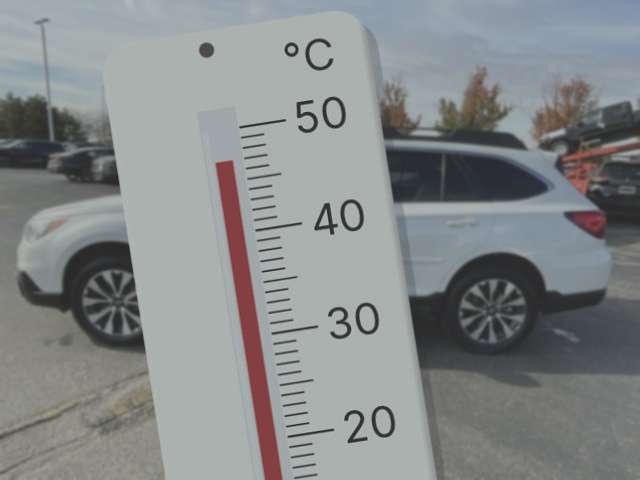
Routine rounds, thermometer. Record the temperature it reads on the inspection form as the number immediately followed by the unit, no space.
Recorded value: 47°C
